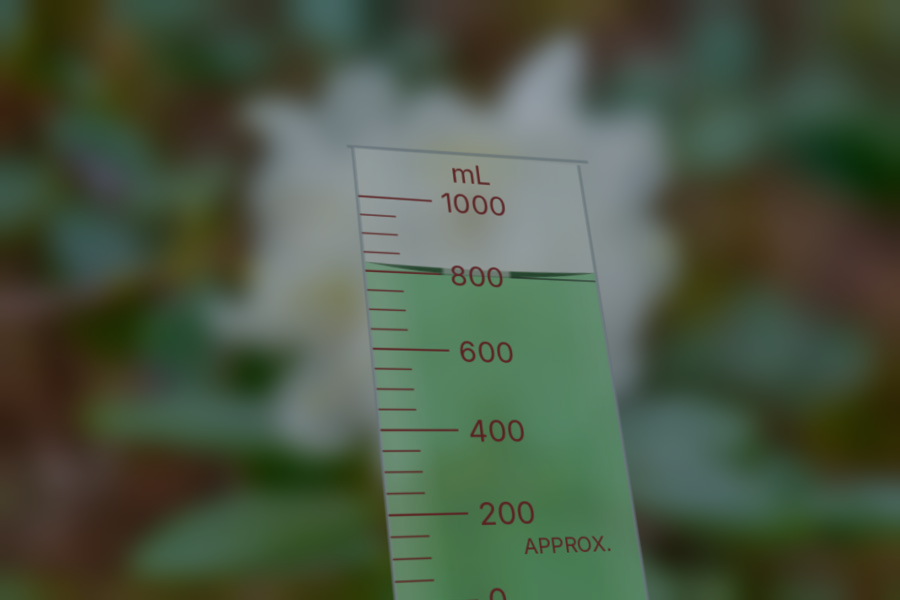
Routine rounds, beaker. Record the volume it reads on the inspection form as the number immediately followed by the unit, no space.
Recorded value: 800mL
